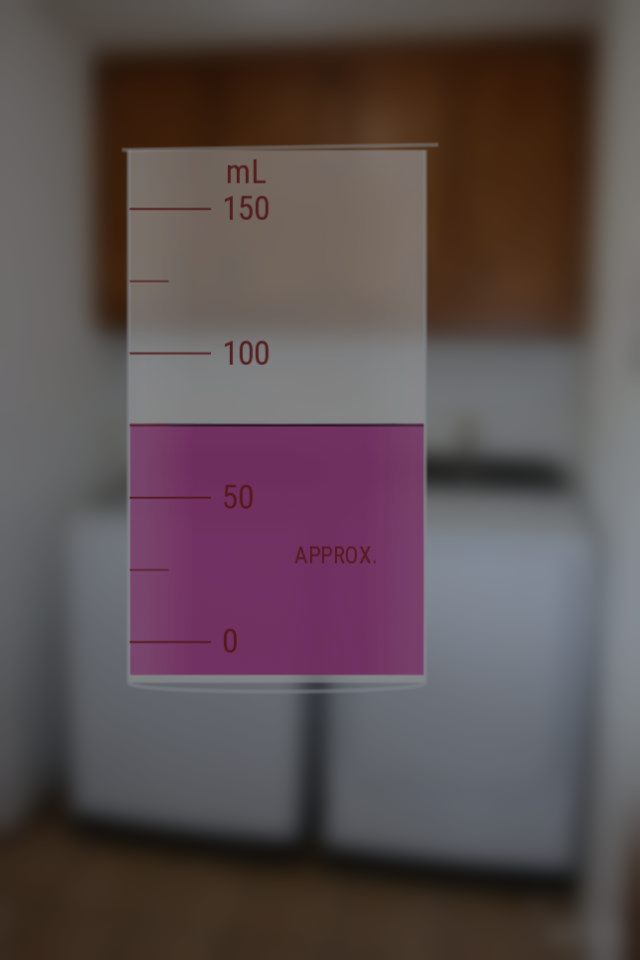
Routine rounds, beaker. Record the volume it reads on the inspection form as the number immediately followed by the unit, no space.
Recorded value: 75mL
